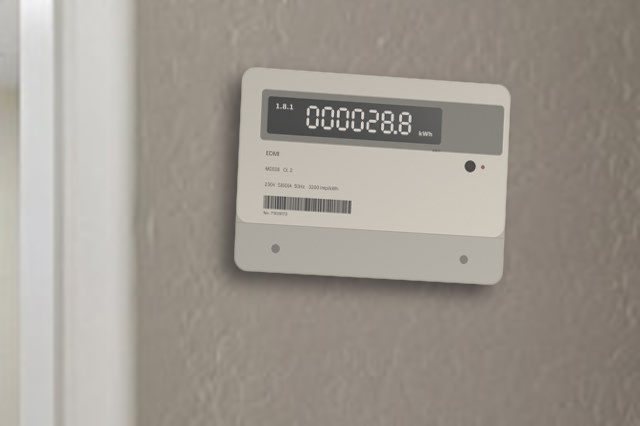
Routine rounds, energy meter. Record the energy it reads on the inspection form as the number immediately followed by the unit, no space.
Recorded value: 28.8kWh
